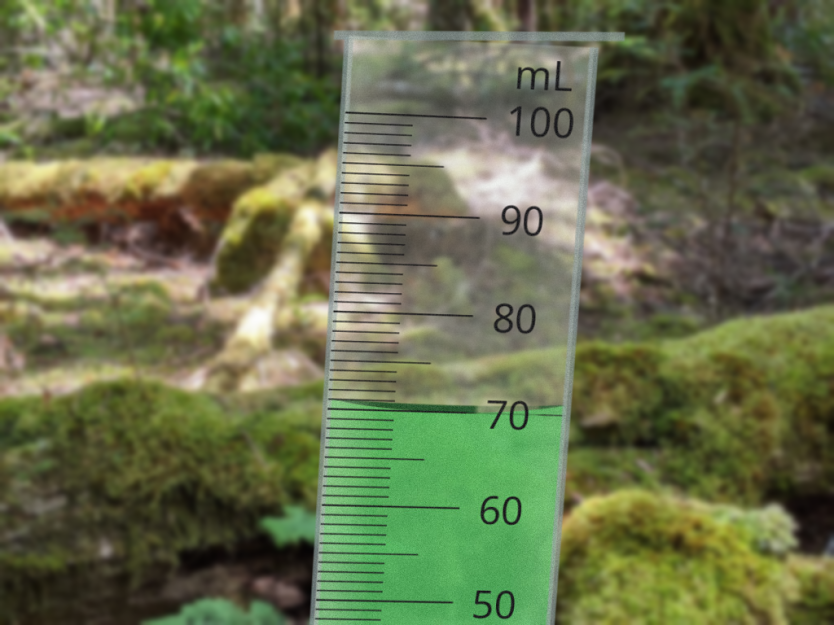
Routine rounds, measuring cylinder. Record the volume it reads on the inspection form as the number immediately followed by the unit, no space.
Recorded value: 70mL
